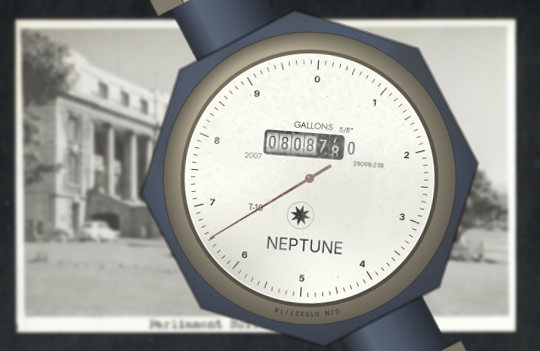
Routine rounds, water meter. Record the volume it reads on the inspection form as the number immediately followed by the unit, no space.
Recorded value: 808776.5gal
